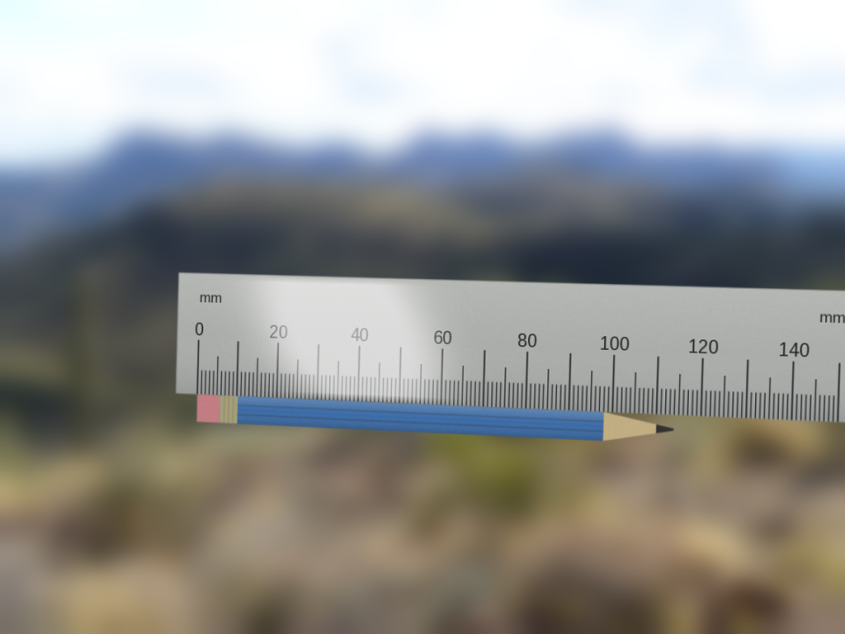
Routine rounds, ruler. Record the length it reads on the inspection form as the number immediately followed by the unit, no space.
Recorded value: 114mm
